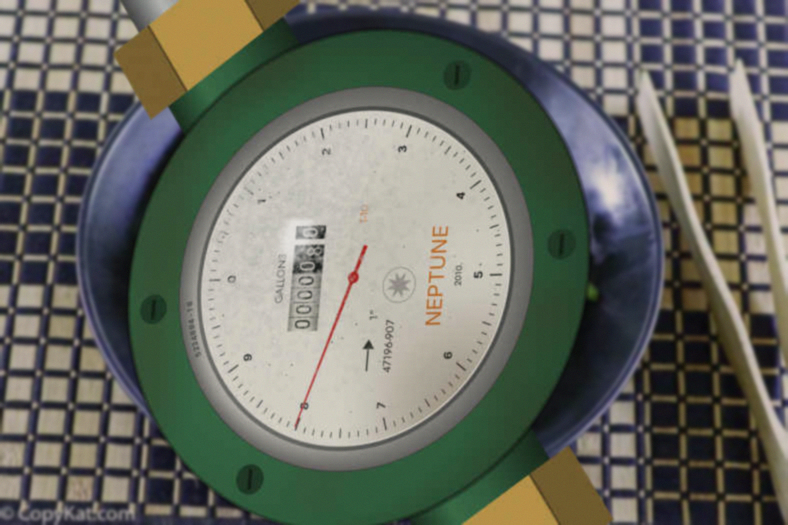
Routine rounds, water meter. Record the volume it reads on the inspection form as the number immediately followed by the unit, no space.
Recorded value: 78.0gal
